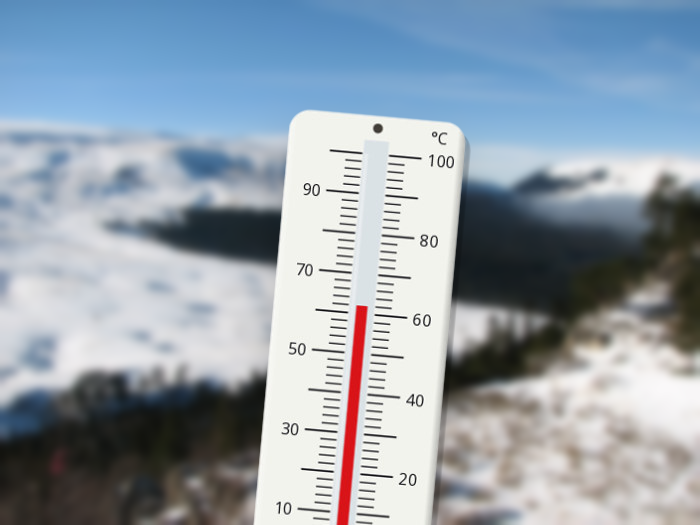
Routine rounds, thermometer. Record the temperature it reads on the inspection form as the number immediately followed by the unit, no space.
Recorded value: 62°C
